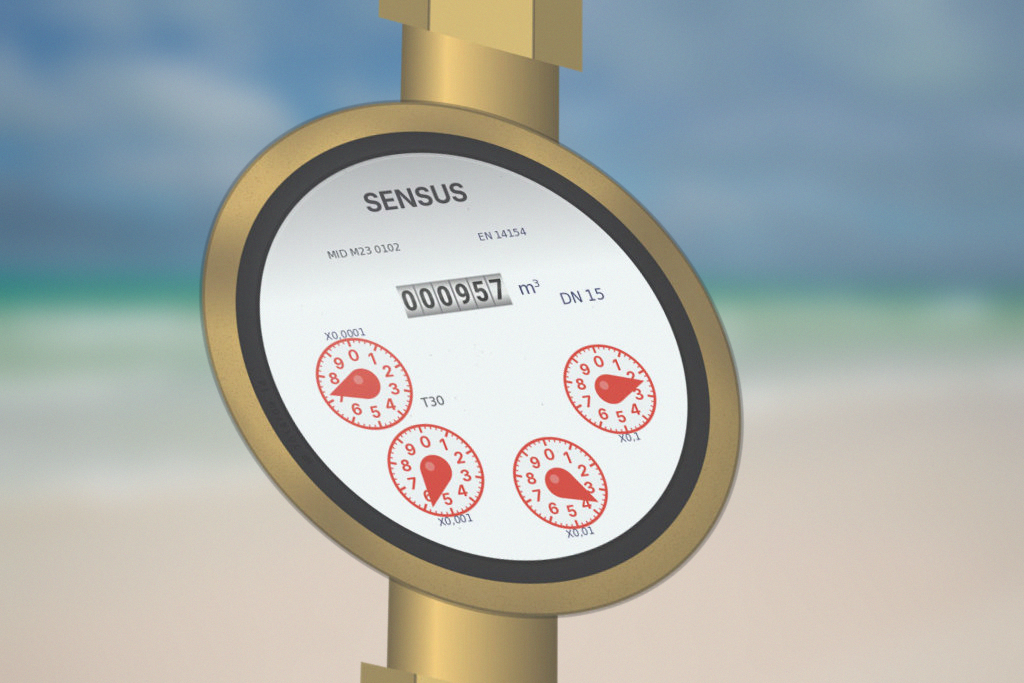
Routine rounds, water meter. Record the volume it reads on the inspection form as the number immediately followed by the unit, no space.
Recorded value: 957.2357m³
